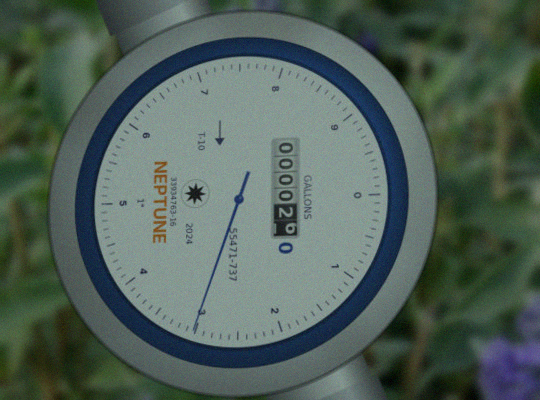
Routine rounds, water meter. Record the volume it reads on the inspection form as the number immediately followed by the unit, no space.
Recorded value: 263.0gal
